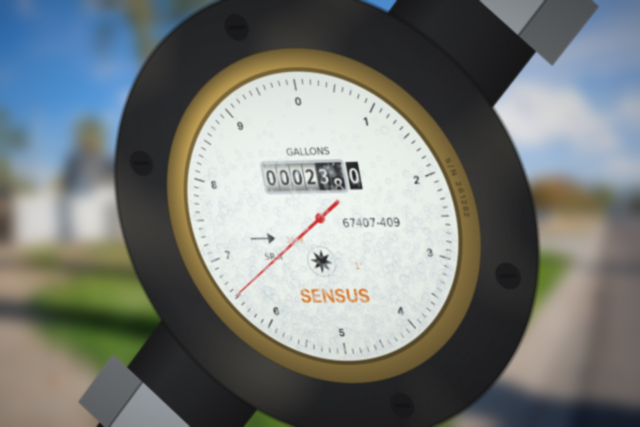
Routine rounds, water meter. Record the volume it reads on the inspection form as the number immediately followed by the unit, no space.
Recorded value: 2376.5gal
